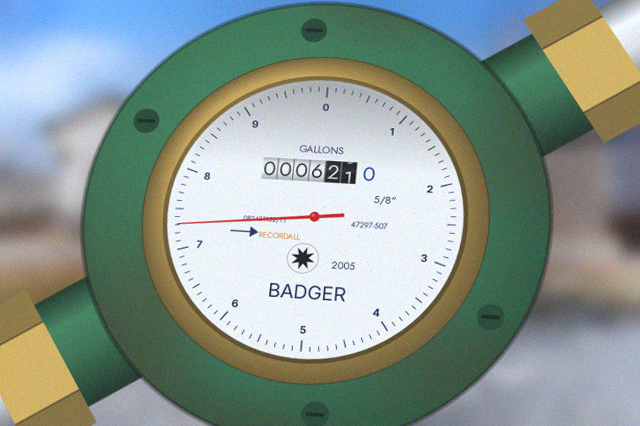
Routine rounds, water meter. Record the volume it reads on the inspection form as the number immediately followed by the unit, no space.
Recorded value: 6207.3gal
